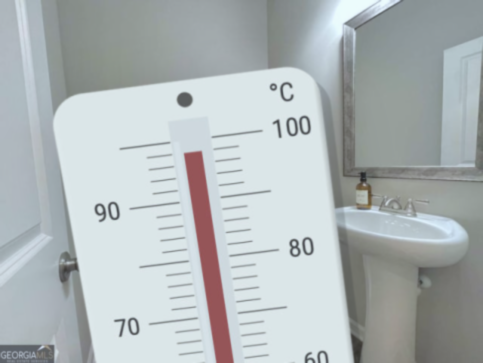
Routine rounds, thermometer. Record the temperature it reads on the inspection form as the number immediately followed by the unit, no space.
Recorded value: 98°C
